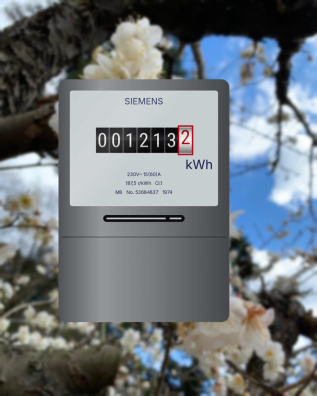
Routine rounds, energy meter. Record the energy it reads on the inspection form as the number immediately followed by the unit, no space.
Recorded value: 1213.2kWh
